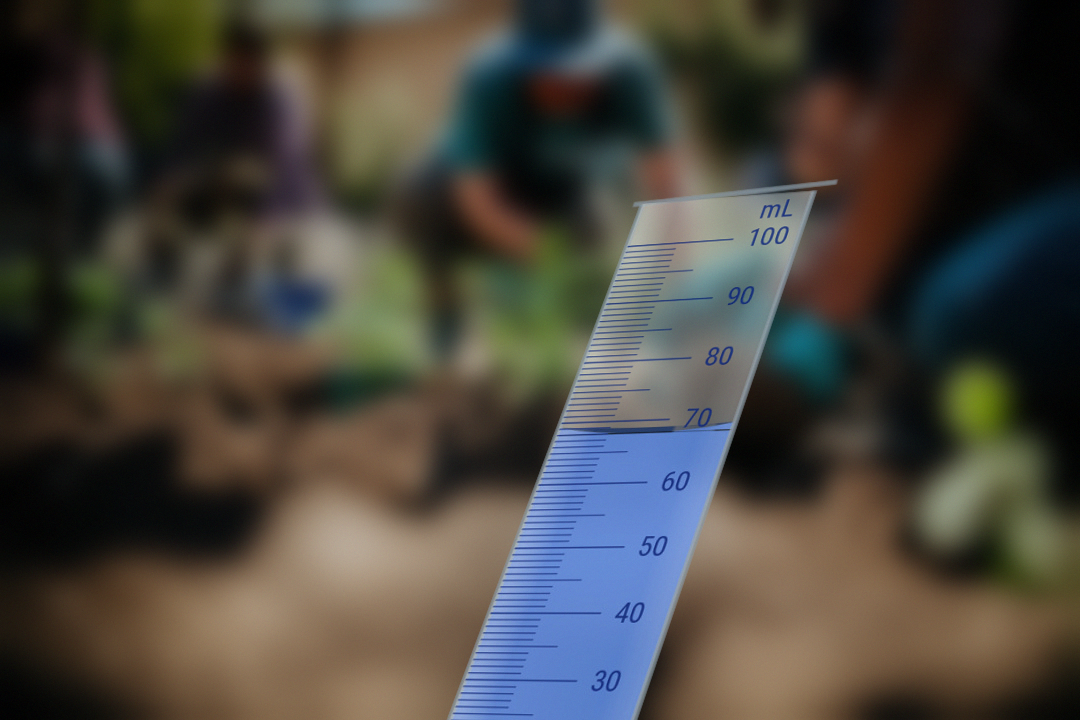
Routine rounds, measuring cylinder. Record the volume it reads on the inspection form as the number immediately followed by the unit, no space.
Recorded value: 68mL
